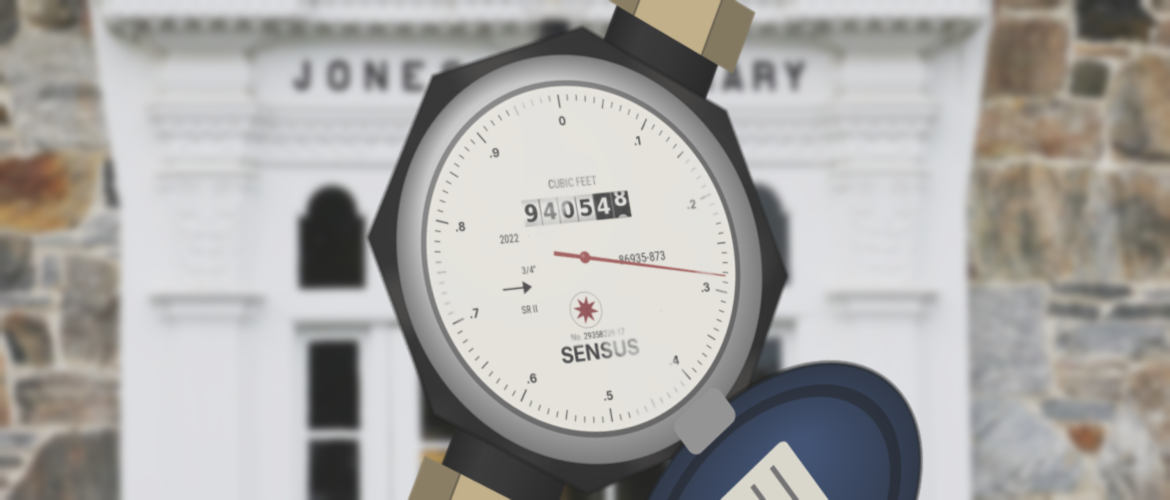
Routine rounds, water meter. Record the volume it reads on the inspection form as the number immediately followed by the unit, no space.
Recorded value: 940548.28ft³
